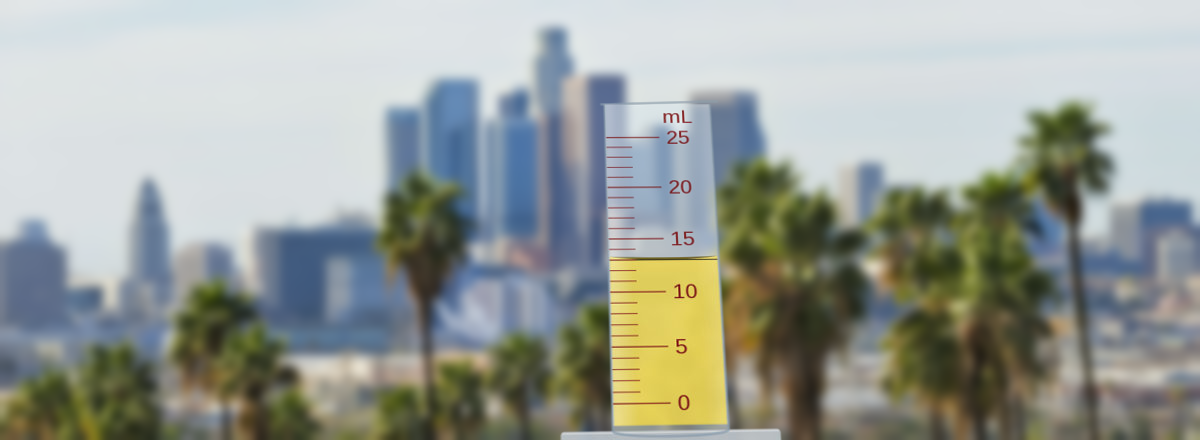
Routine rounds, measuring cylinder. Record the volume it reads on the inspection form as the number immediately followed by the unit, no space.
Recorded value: 13mL
